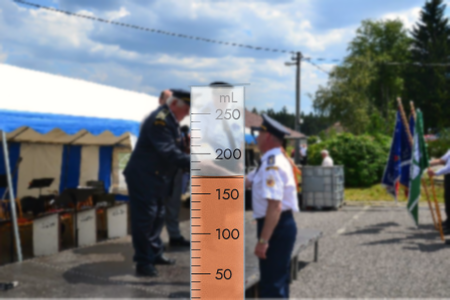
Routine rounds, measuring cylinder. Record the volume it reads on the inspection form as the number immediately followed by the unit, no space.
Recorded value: 170mL
